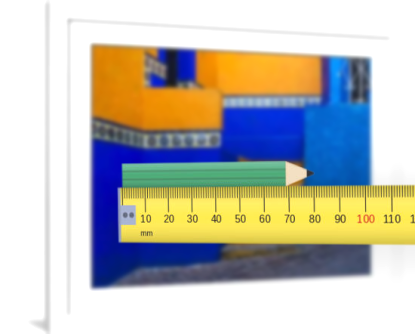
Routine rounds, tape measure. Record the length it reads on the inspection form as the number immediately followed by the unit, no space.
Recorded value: 80mm
